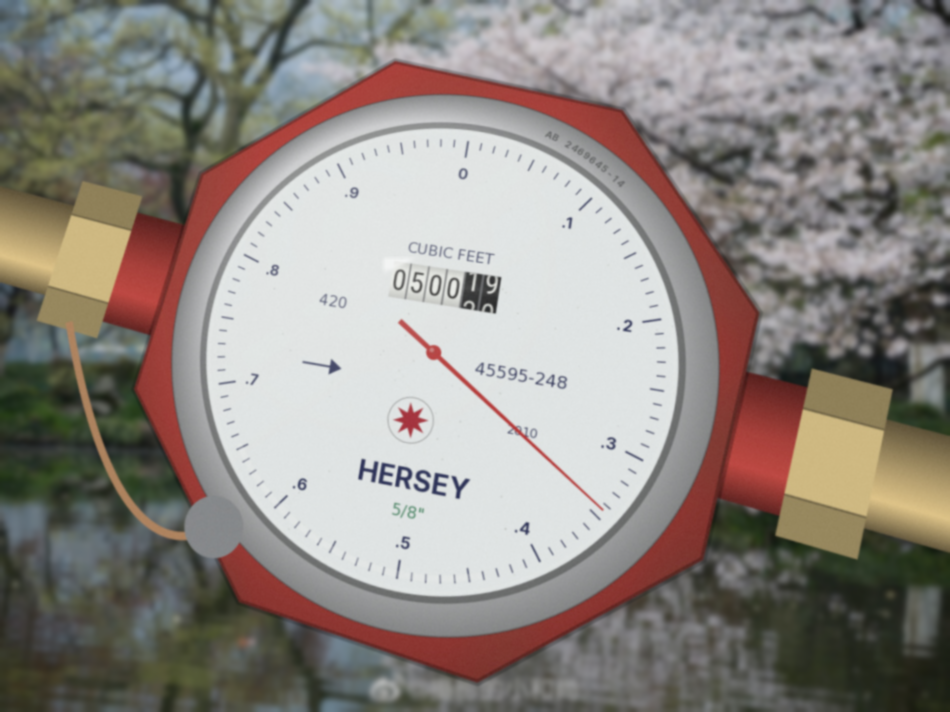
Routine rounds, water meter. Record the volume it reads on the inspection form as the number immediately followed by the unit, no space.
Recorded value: 50019.34ft³
